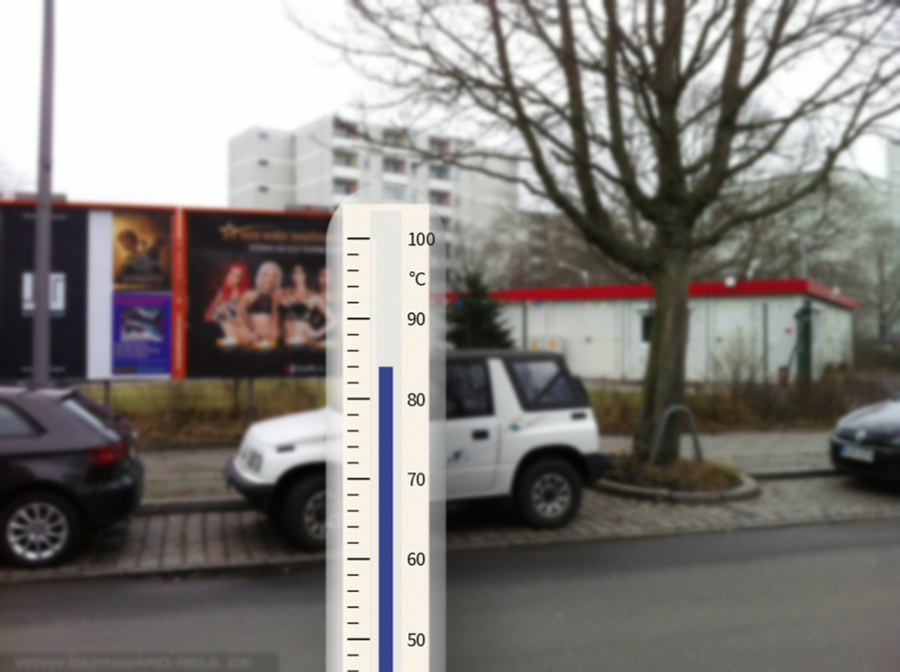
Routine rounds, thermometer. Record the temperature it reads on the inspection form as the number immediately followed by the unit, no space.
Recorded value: 84°C
